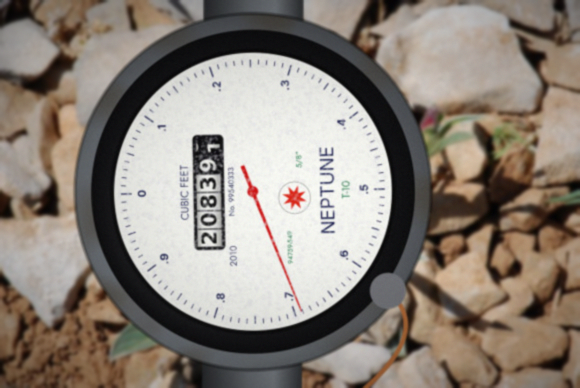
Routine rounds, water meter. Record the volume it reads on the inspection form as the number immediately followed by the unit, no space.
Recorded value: 208390.69ft³
